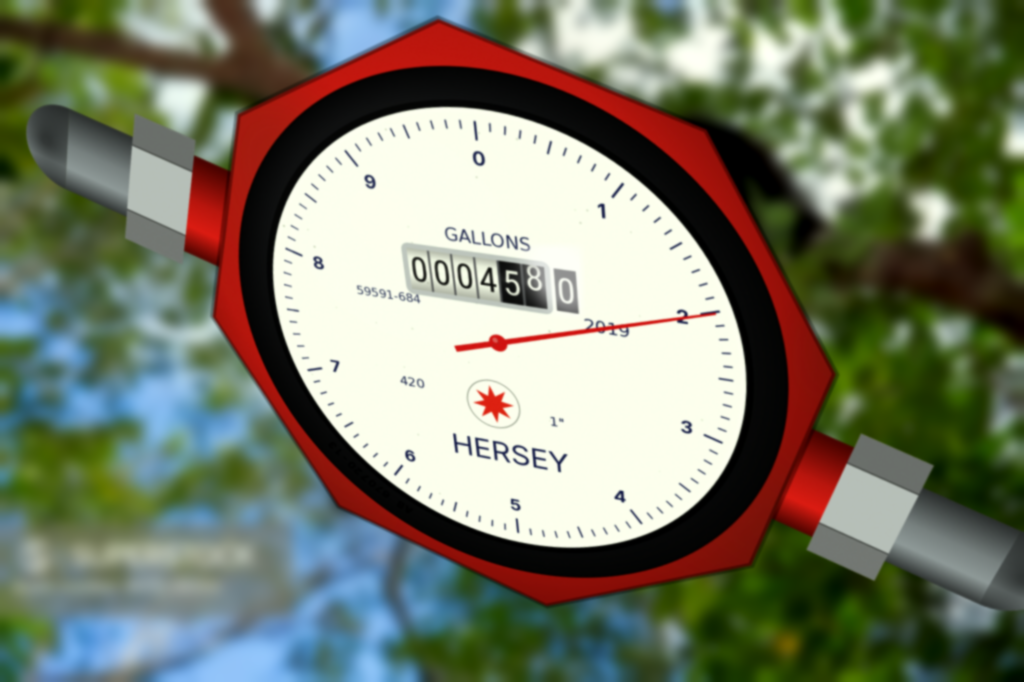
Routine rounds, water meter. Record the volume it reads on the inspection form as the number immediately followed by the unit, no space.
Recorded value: 4582.0gal
